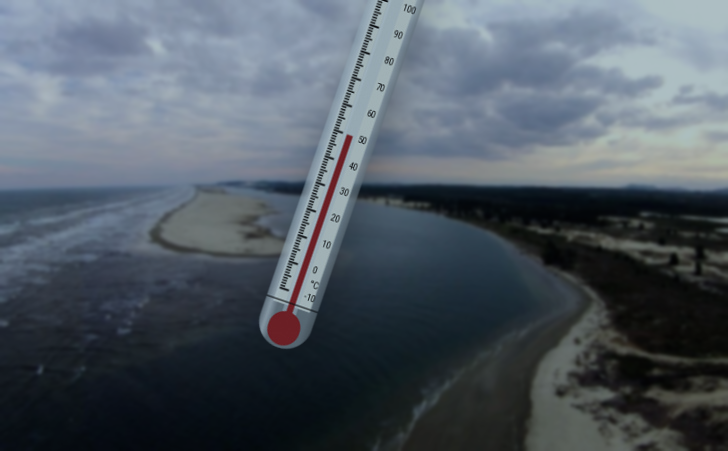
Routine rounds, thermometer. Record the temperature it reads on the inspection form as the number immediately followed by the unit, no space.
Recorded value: 50°C
